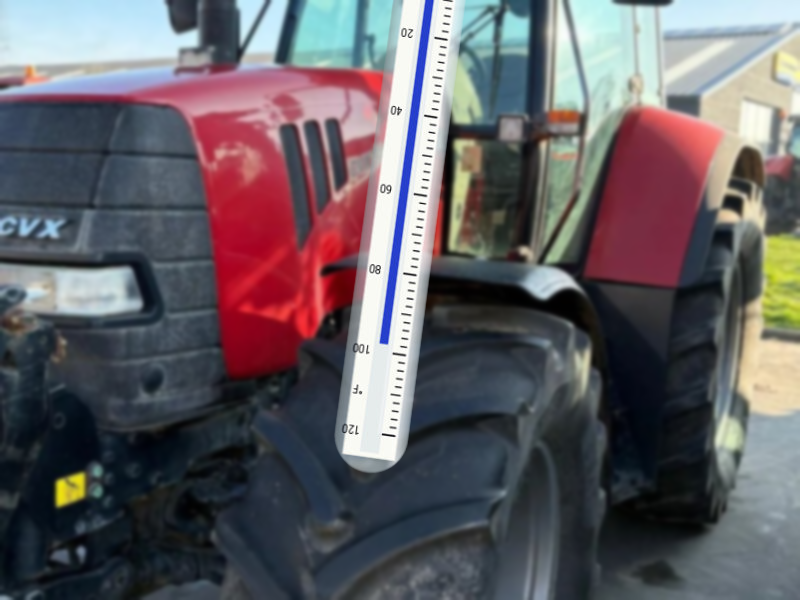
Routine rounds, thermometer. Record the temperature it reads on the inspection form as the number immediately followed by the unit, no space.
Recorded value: 98°F
